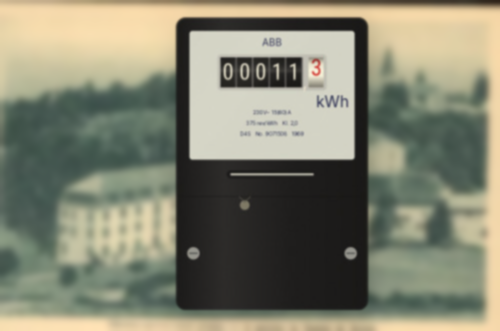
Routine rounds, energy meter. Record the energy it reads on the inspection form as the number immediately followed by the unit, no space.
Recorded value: 11.3kWh
